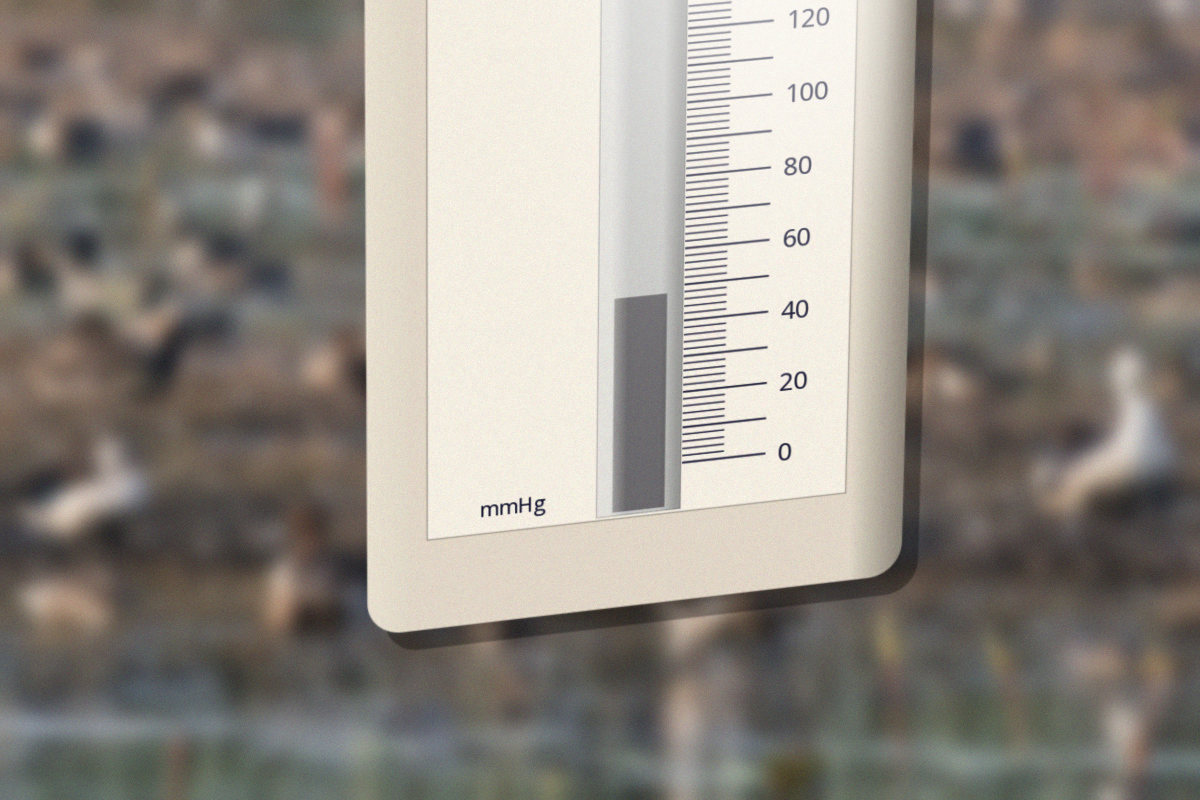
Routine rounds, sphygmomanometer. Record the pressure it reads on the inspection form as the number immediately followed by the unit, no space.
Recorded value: 48mmHg
